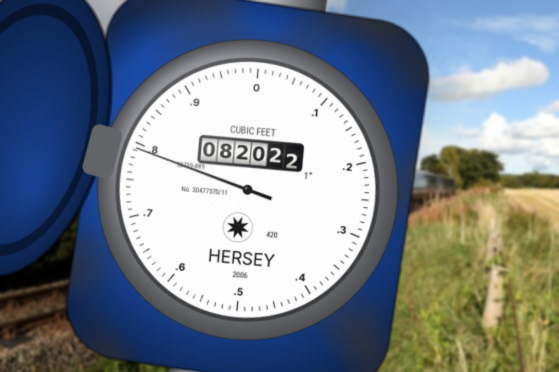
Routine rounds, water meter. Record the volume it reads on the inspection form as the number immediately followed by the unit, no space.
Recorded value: 82021.79ft³
